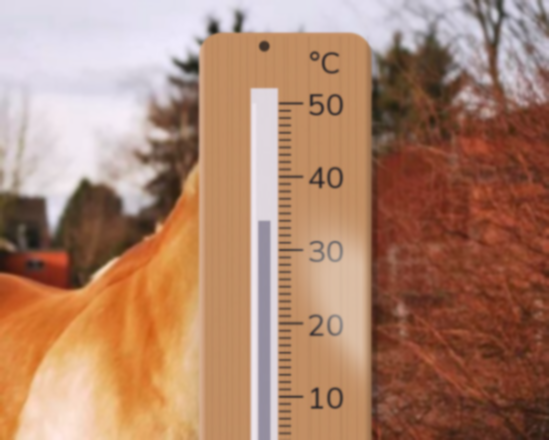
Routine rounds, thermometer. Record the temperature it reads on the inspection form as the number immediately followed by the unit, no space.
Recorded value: 34°C
